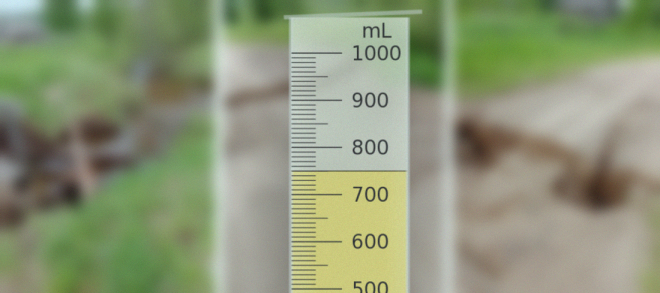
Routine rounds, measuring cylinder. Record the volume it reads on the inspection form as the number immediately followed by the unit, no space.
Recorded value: 750mL
